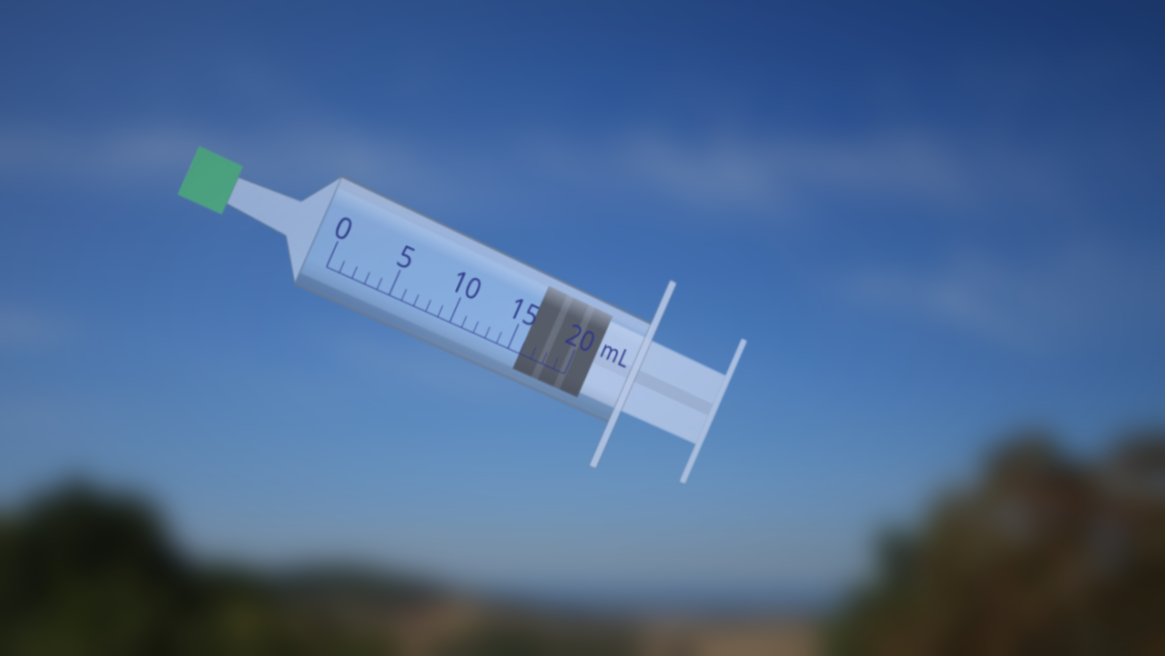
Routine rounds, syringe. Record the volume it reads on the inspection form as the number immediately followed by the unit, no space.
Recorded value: 16mL
